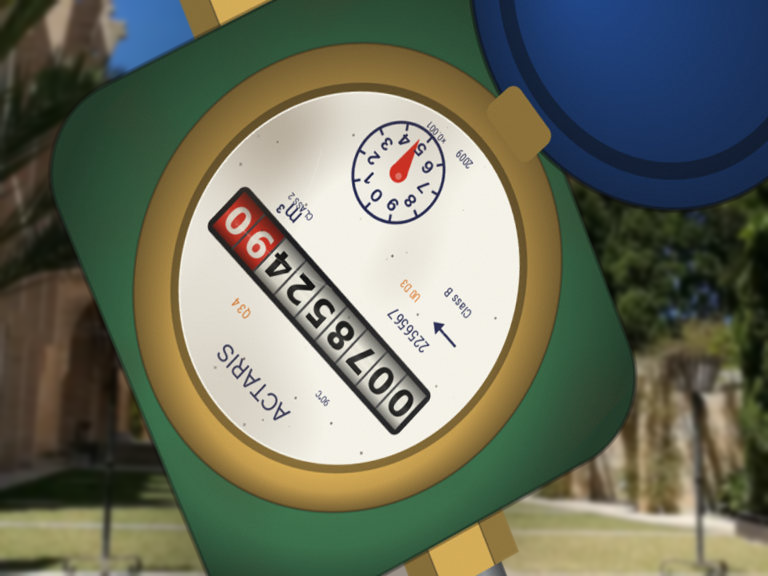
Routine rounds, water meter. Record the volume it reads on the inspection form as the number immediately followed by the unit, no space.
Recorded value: 78524.904m³
